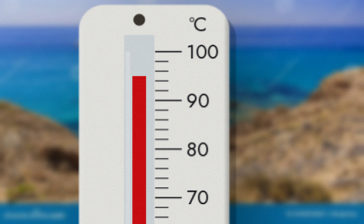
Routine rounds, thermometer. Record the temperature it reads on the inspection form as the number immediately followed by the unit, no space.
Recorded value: 95°C
